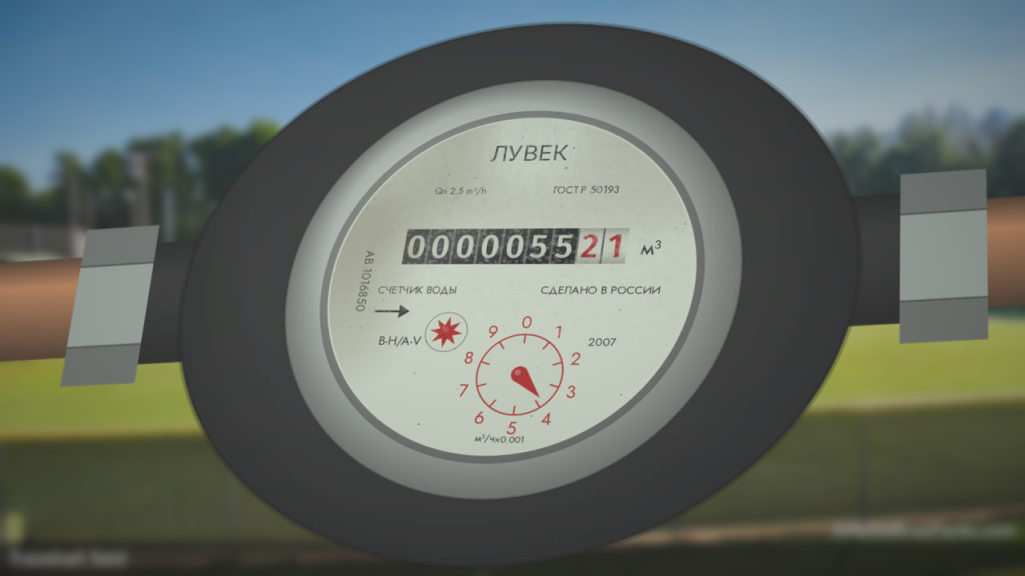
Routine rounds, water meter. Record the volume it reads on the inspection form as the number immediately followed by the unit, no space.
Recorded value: 55.213m³
